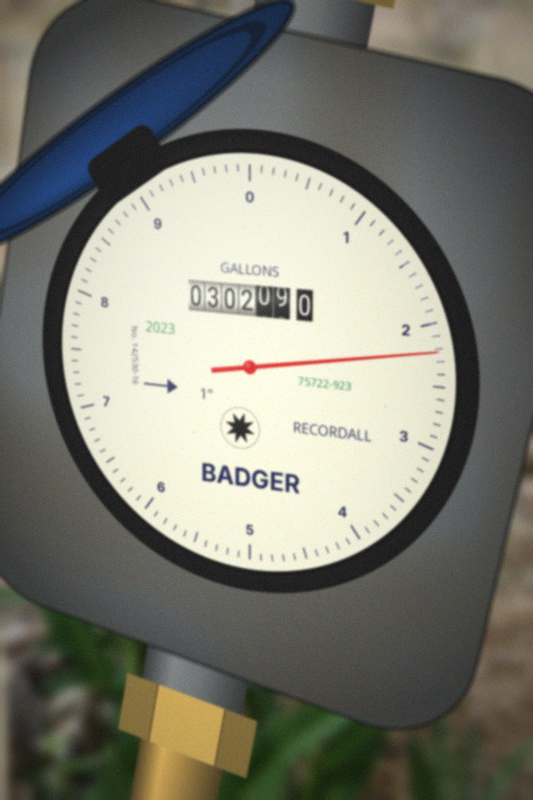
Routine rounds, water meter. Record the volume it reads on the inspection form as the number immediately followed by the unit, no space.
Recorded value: 302092.2gal
